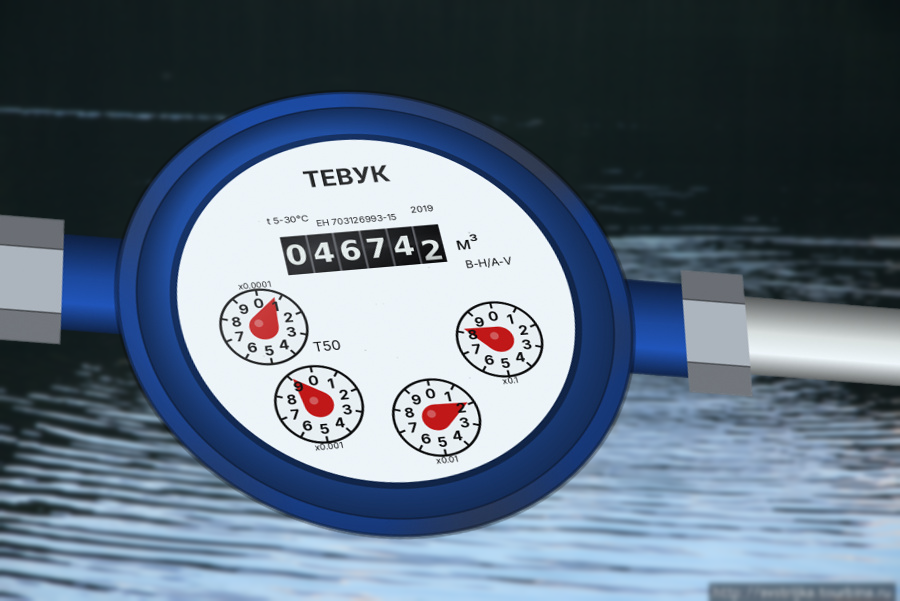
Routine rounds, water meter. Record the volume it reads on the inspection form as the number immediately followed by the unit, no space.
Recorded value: 46741.8190m³
